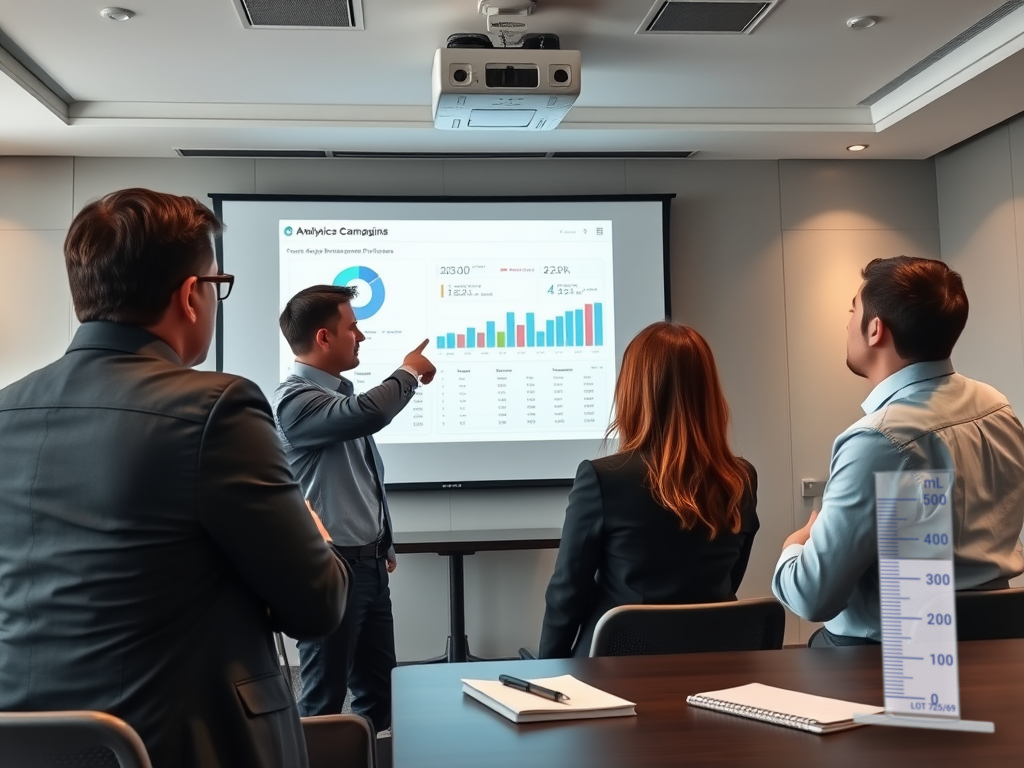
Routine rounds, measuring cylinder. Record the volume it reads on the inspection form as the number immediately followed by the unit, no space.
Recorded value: 350mL
